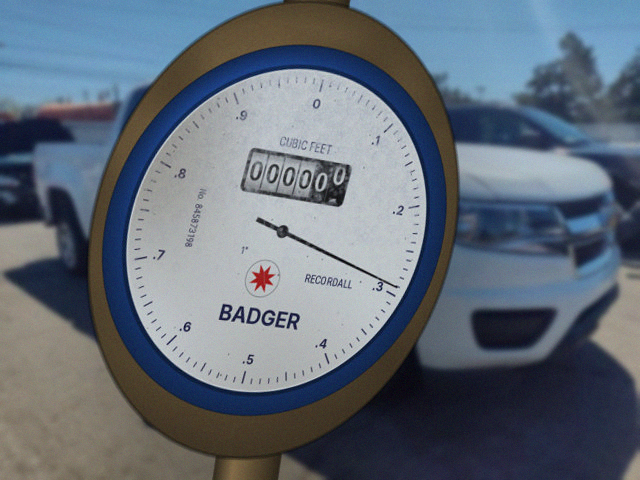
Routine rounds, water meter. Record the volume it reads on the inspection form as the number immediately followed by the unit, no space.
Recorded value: 0.29ft³
